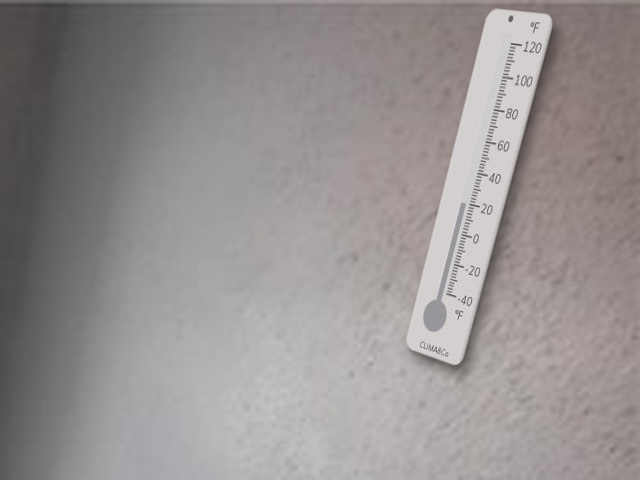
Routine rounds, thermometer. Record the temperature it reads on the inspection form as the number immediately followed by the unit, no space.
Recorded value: 20°F
